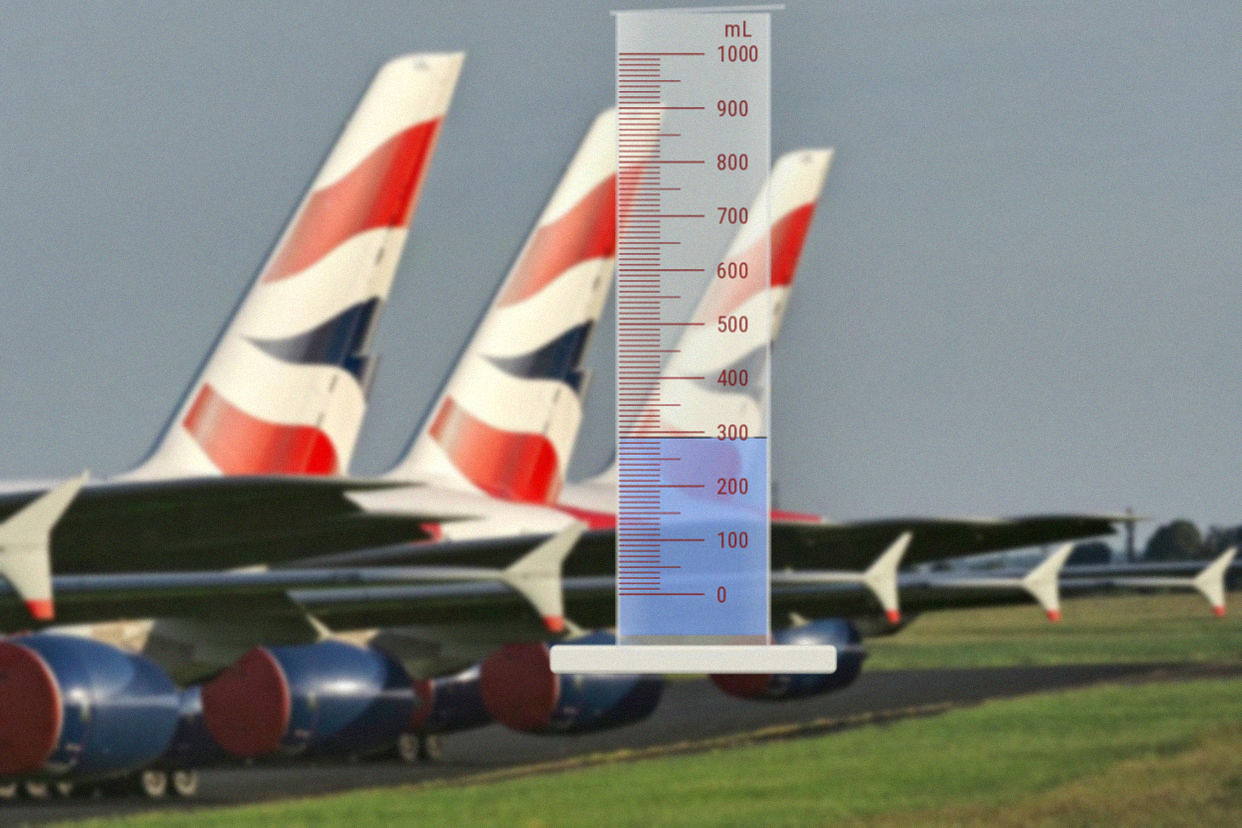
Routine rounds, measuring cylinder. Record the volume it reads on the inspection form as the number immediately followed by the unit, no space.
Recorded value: 290mL
